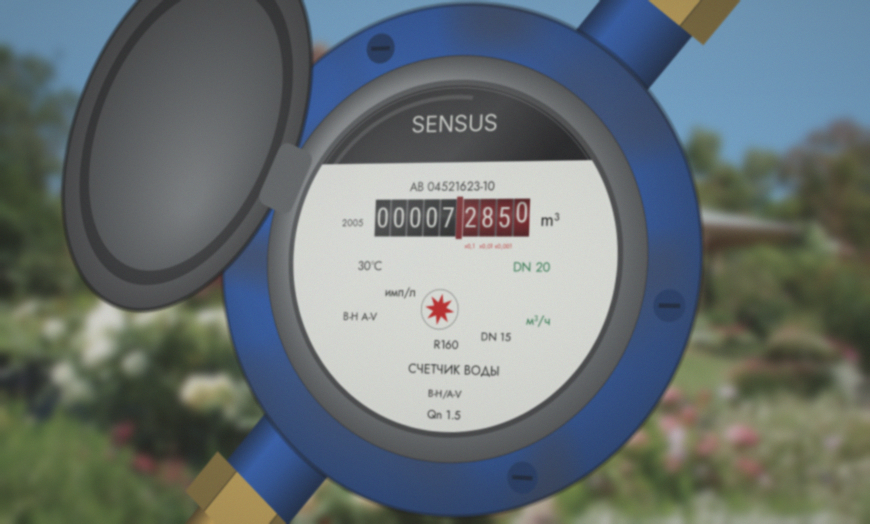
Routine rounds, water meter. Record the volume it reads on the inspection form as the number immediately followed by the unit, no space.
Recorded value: 7.2850m³
